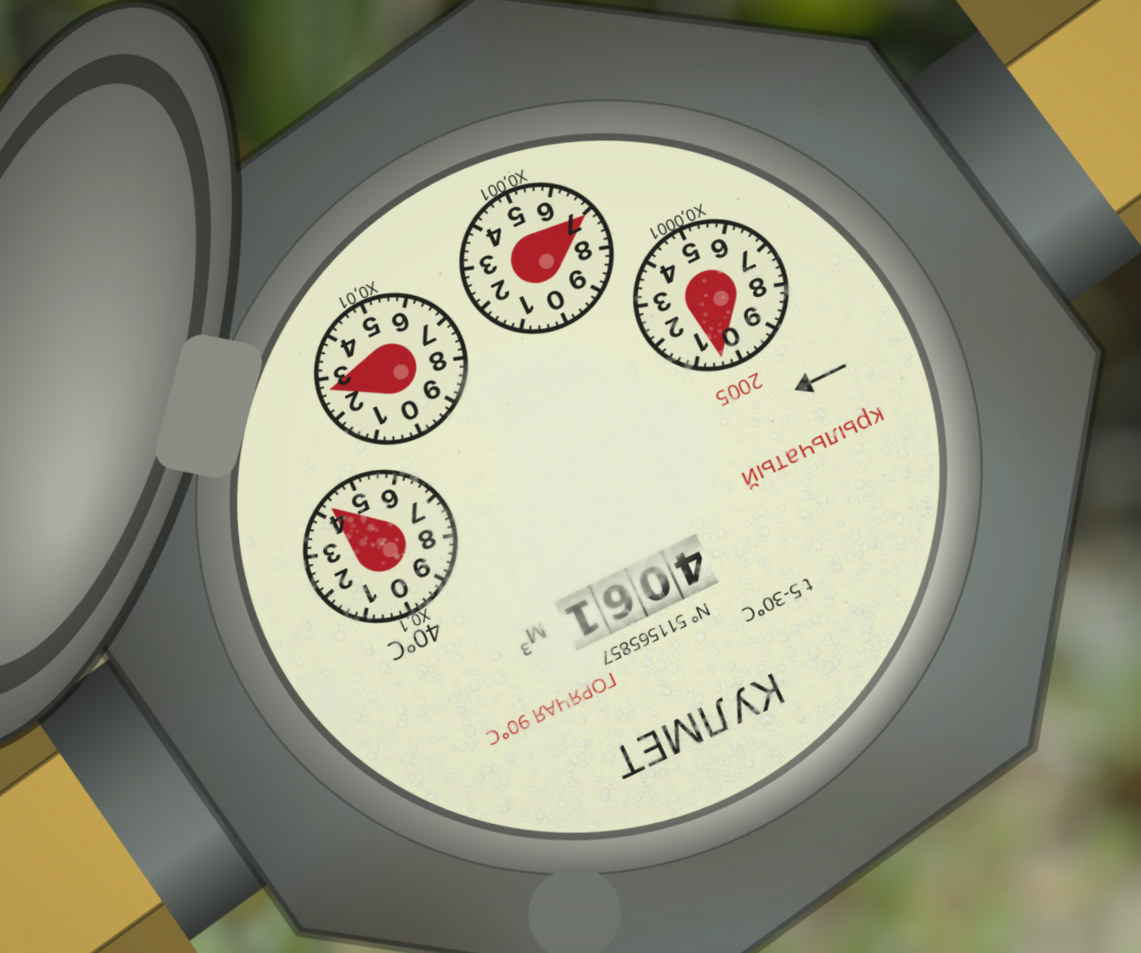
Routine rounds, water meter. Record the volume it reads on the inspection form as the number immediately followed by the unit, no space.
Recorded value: 4061.4270m³
